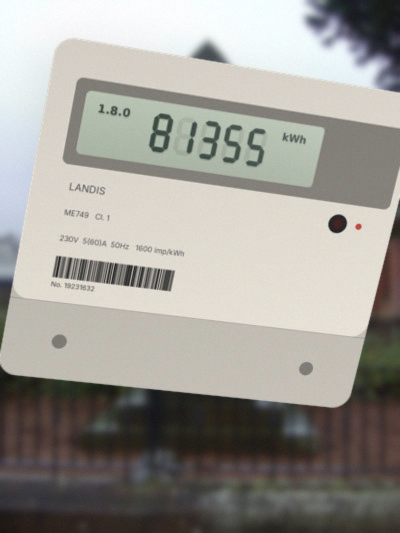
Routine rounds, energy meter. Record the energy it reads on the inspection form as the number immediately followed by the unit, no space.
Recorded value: 81355kWh
